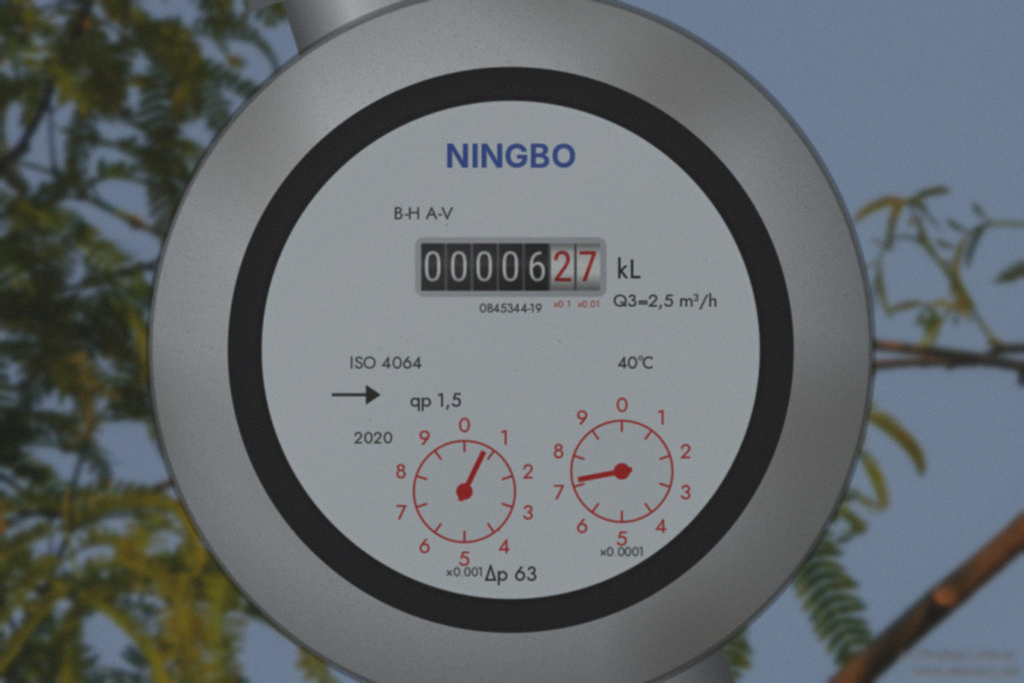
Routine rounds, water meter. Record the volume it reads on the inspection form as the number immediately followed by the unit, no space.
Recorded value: 6.2707kL
